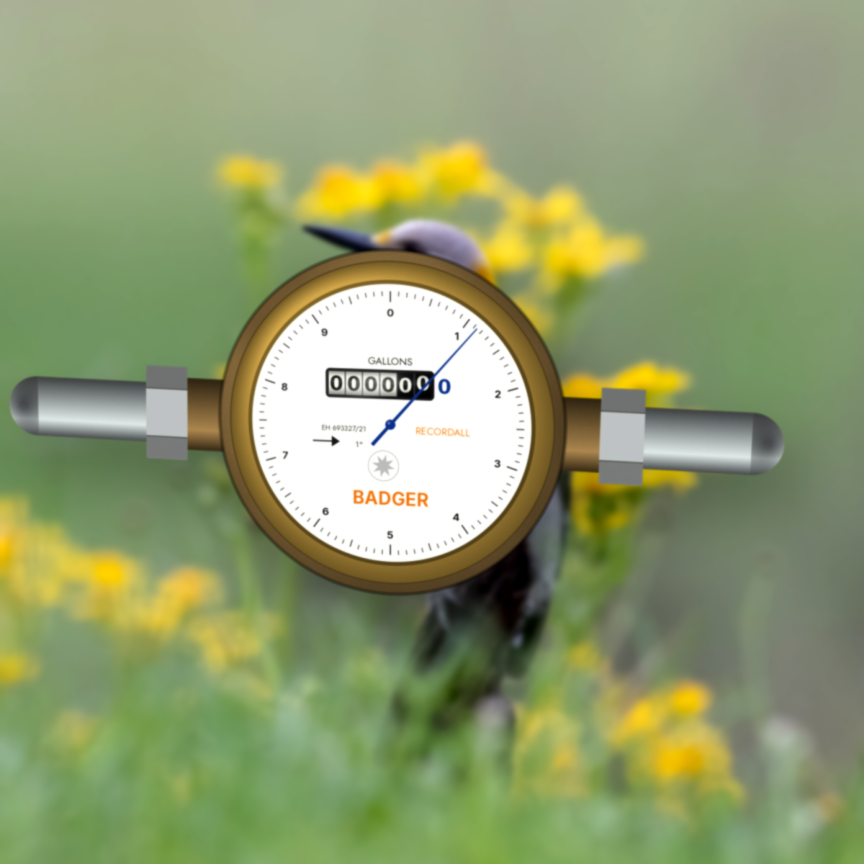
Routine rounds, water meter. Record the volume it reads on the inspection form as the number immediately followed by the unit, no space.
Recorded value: 1.1gal
